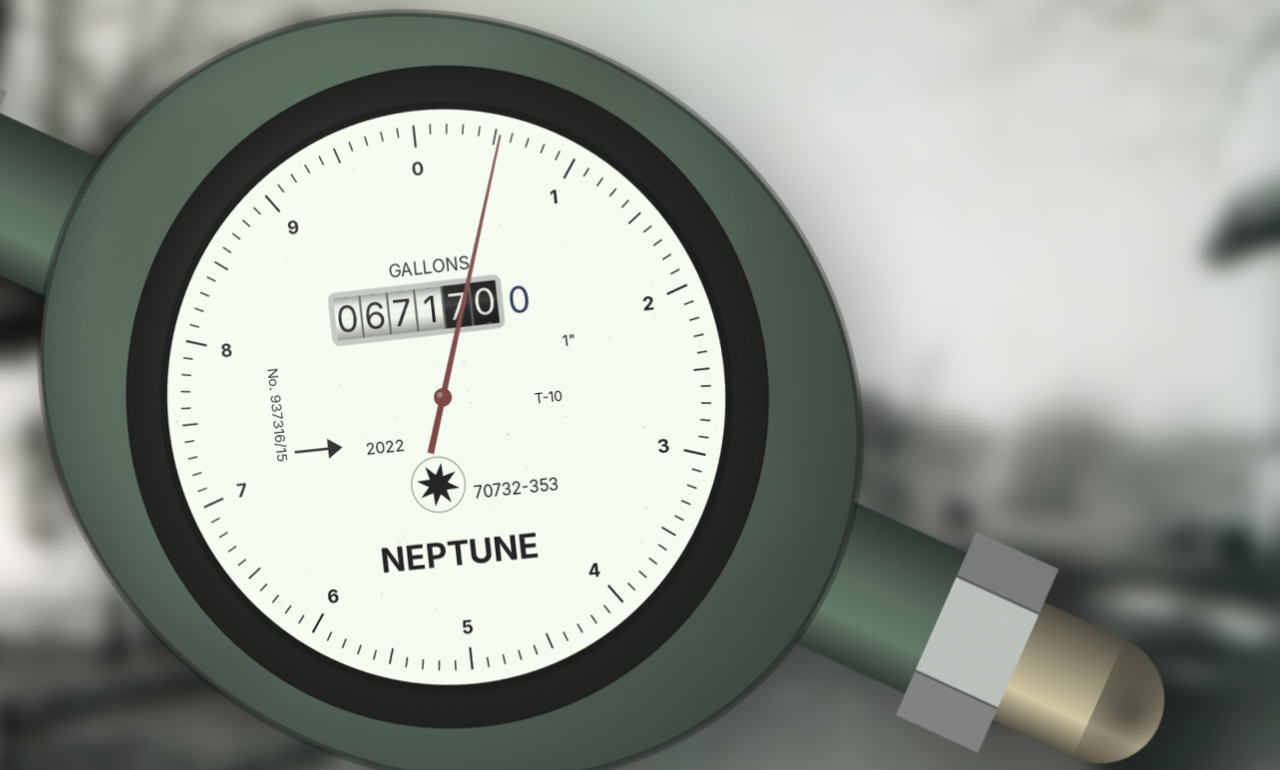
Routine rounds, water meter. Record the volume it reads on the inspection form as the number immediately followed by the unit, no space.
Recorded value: 671700.5gal
